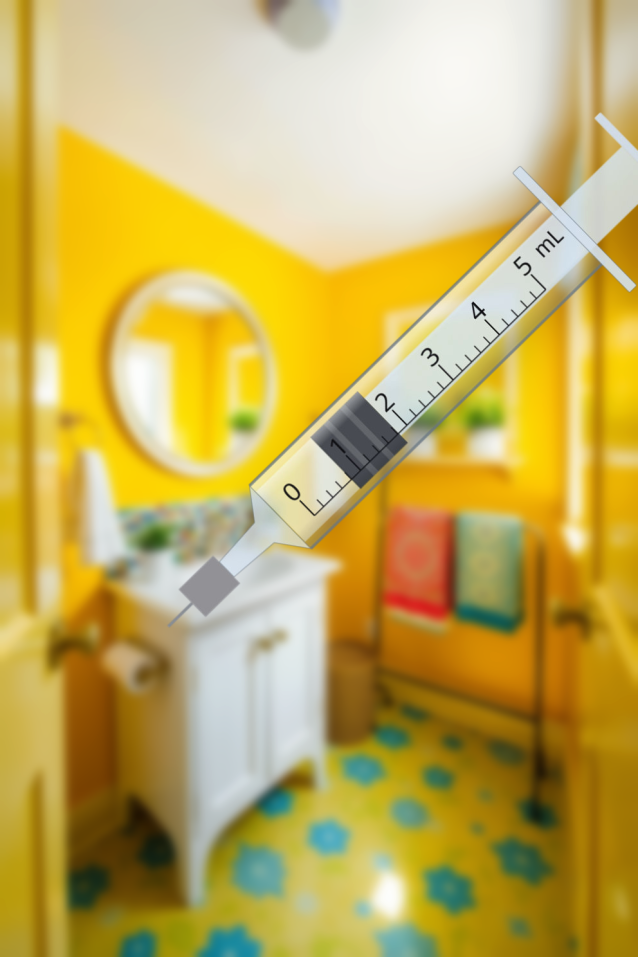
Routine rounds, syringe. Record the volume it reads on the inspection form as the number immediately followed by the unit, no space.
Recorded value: 0.8mL
